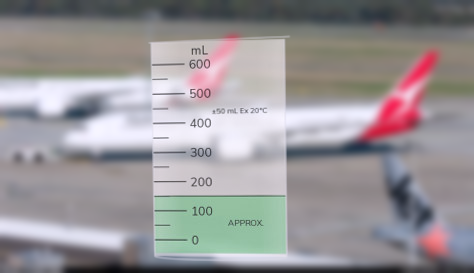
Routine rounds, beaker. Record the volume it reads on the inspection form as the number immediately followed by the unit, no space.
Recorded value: 150mL
